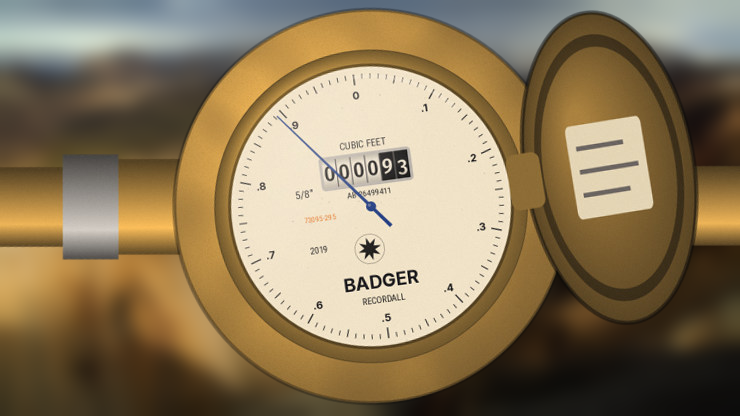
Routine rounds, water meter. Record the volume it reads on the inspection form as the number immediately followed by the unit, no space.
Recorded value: 92.89ft³
